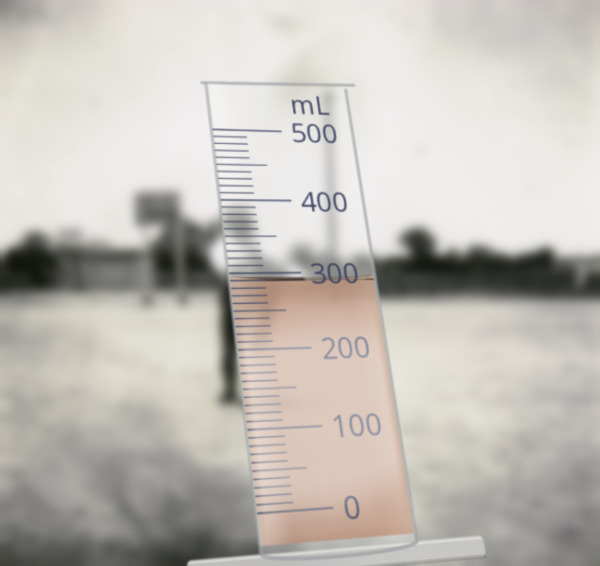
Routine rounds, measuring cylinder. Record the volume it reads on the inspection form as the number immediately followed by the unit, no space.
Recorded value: 290mL
